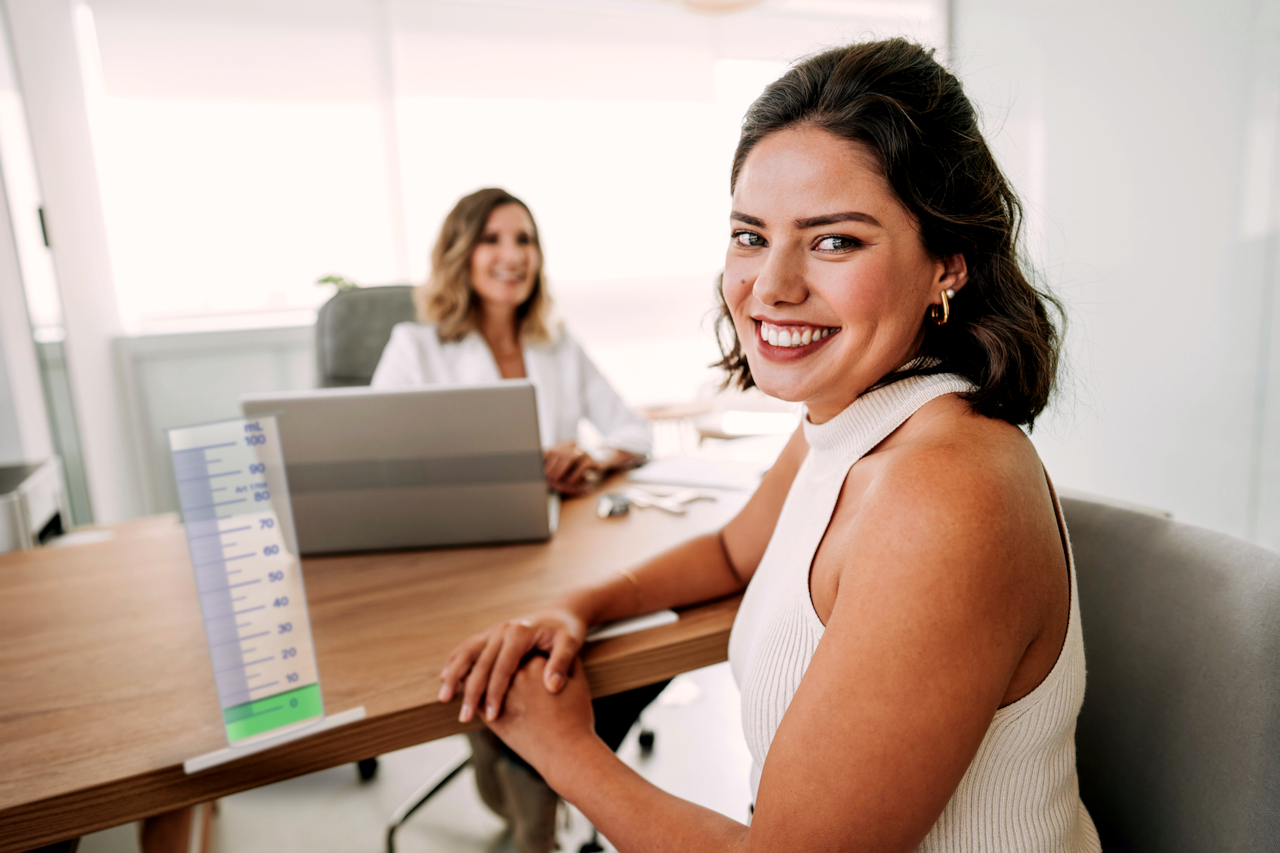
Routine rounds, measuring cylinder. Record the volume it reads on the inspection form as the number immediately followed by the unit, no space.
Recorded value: 5mL
